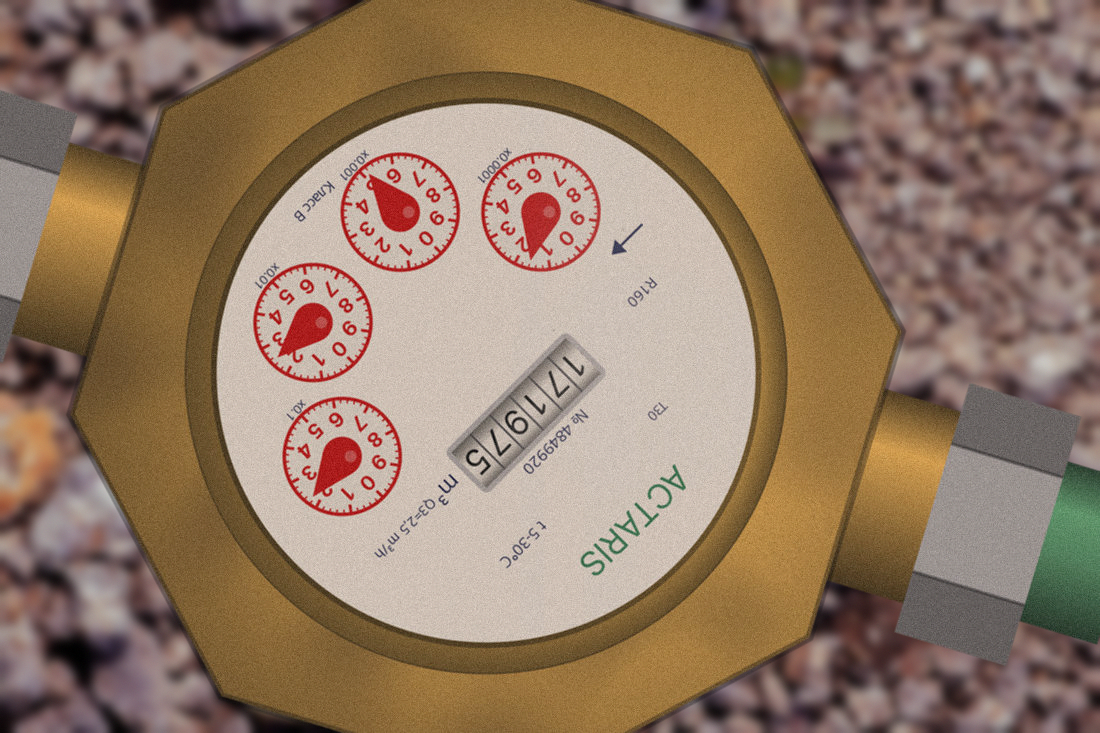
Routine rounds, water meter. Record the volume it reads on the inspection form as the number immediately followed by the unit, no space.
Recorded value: 171975.2251m³
